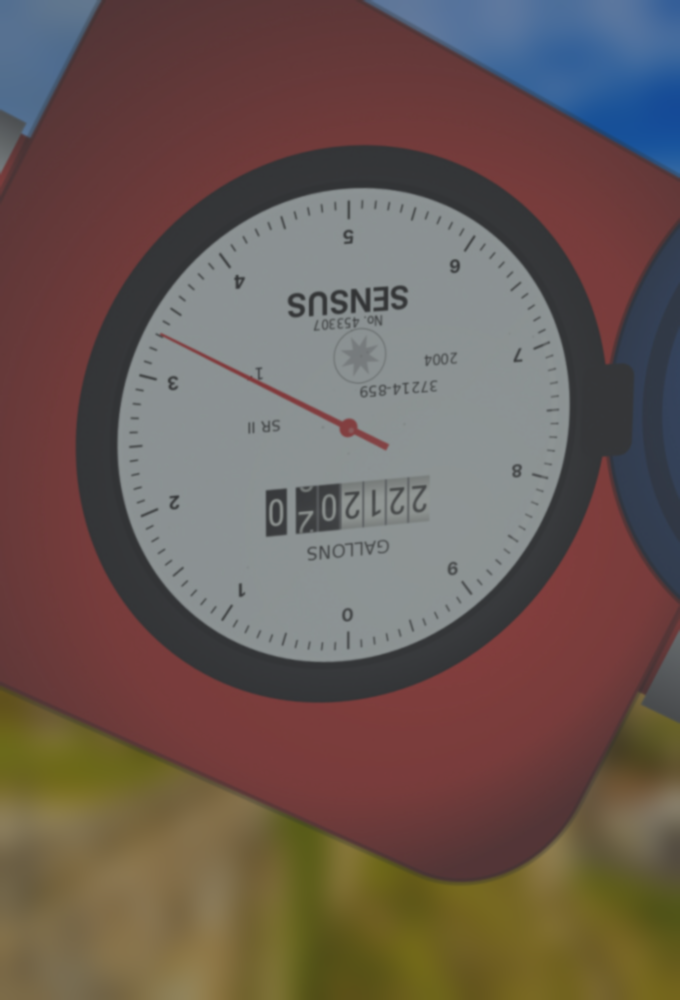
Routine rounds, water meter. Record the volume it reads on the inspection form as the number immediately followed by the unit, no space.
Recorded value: 2212023.3gal
